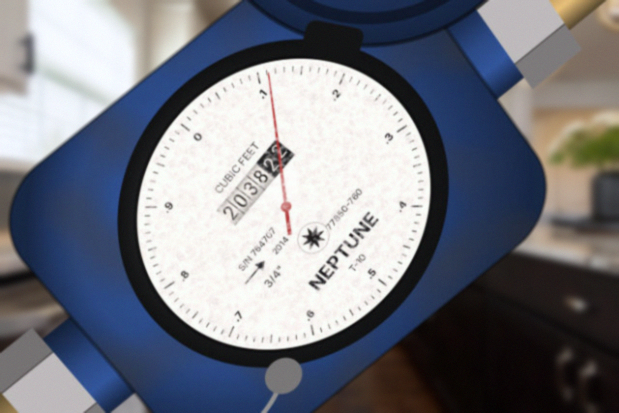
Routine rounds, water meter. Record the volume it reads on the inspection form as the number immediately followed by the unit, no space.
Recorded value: 203822.11ft³
